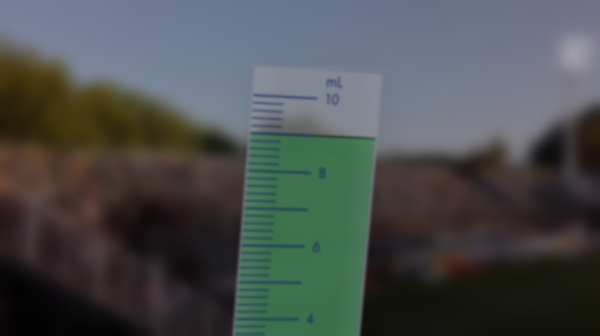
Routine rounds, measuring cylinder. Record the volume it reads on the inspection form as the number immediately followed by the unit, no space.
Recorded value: 9mL
